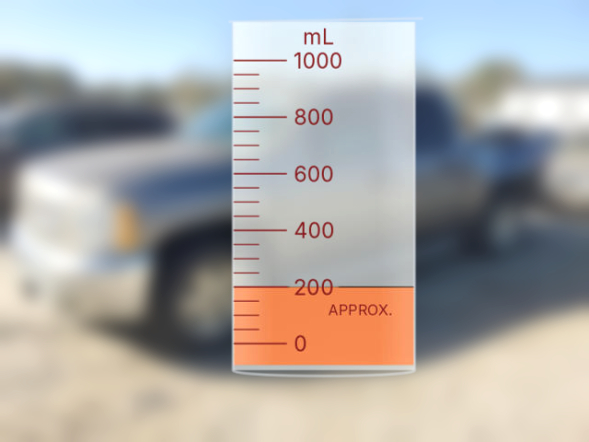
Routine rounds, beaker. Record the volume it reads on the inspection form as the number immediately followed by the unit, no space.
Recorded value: 200mL
